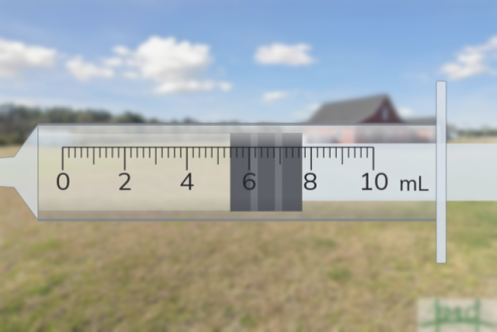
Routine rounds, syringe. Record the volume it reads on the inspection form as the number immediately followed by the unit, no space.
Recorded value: 5.4mL
